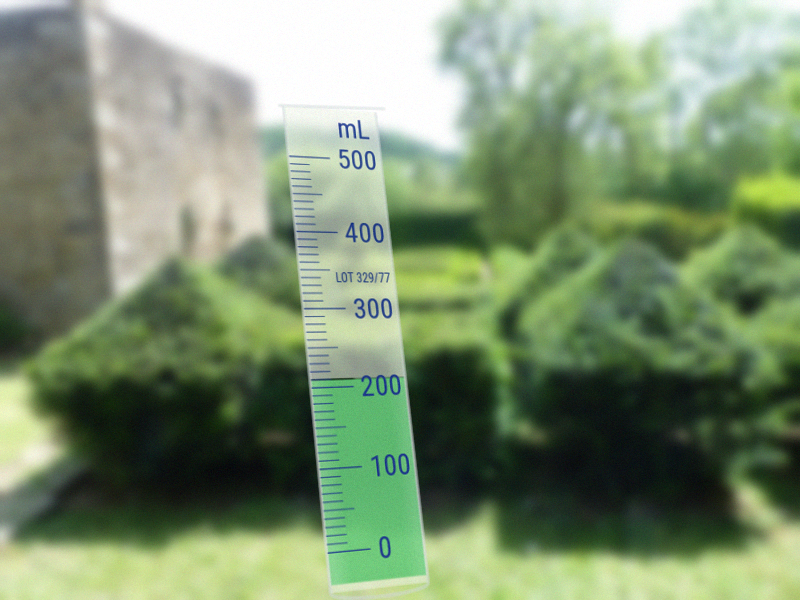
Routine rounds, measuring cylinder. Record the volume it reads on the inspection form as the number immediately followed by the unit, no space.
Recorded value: 210mL
